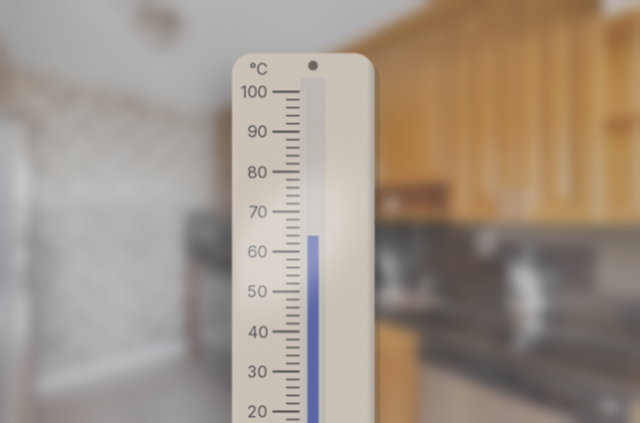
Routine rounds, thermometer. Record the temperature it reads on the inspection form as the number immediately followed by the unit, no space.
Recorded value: 64°C
